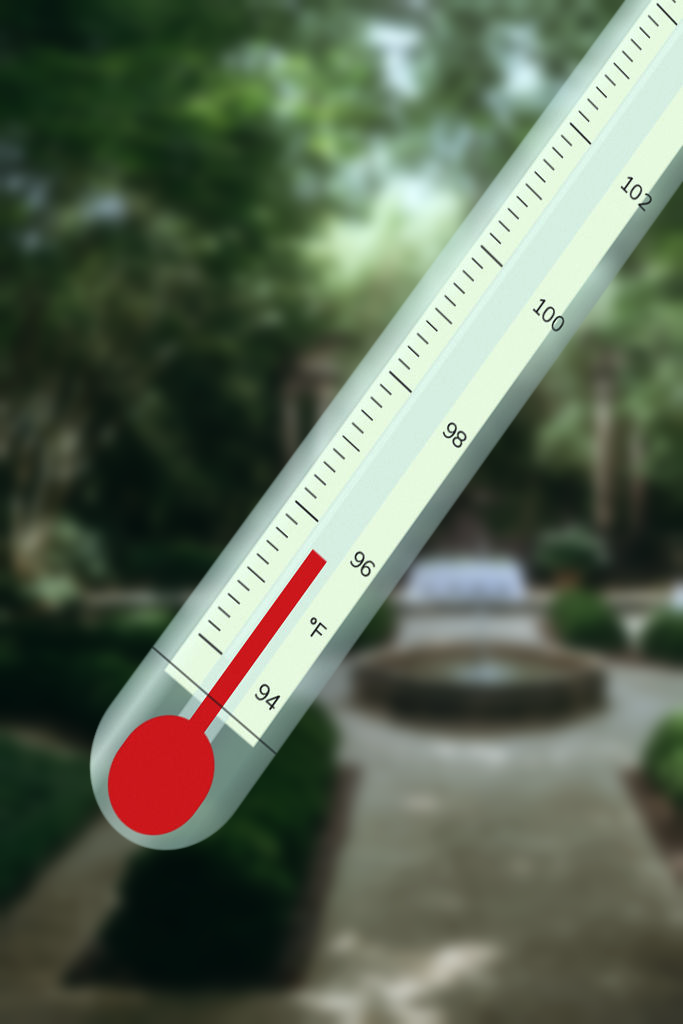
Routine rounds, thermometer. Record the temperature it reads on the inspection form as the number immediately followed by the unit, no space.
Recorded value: 95.7°F
